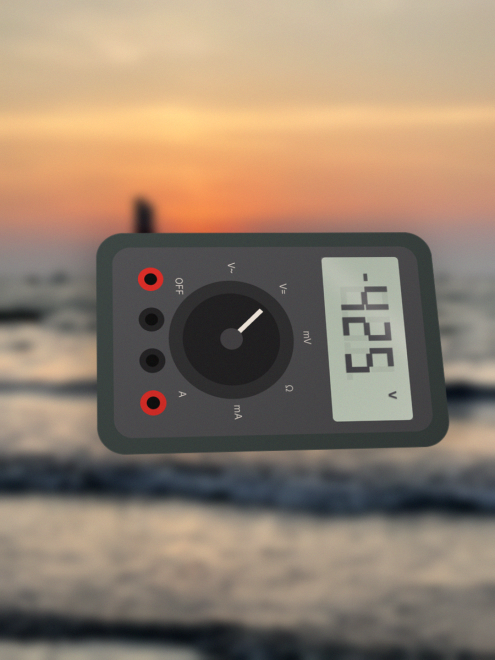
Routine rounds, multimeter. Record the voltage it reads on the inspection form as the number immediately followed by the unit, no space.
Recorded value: -425V
